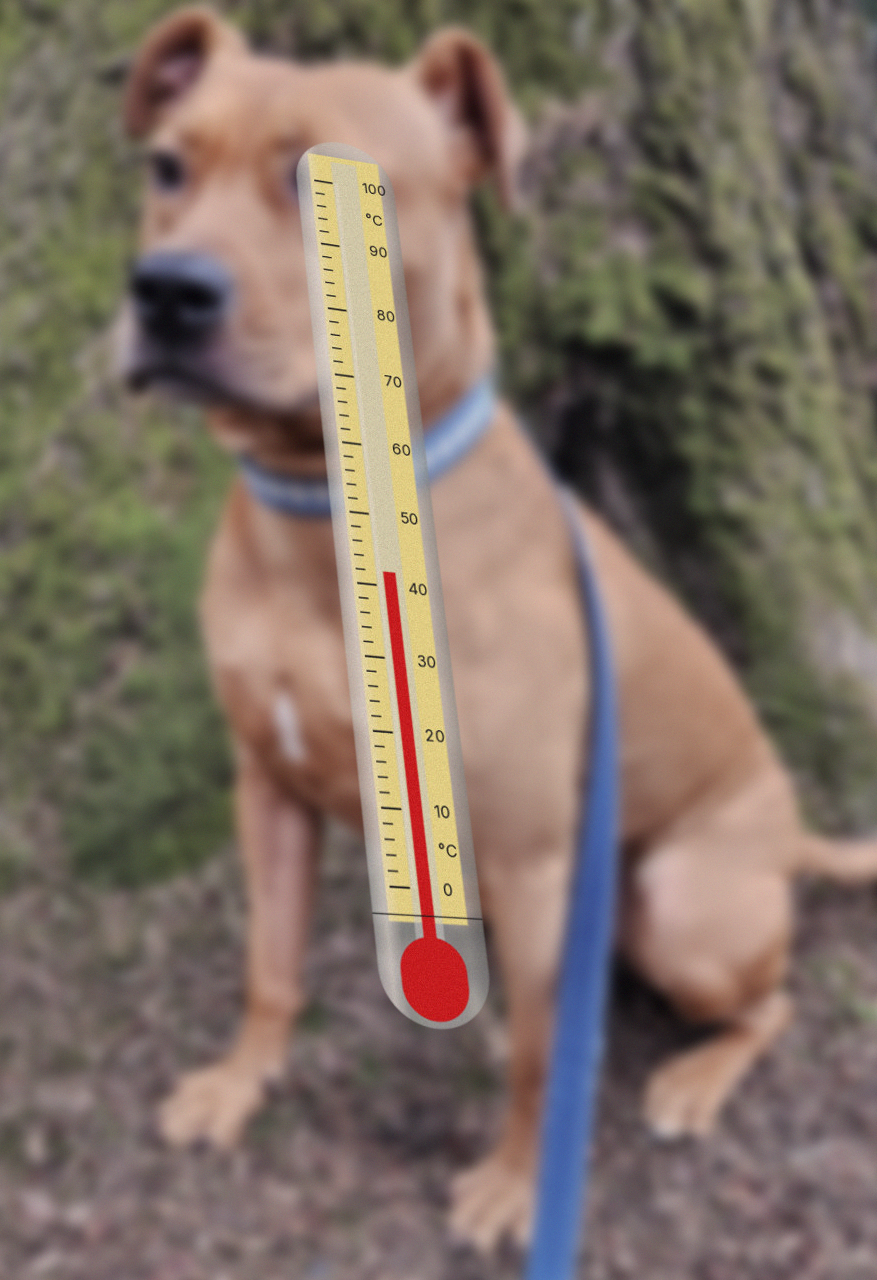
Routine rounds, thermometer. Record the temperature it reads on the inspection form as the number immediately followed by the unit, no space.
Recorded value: 42°C
